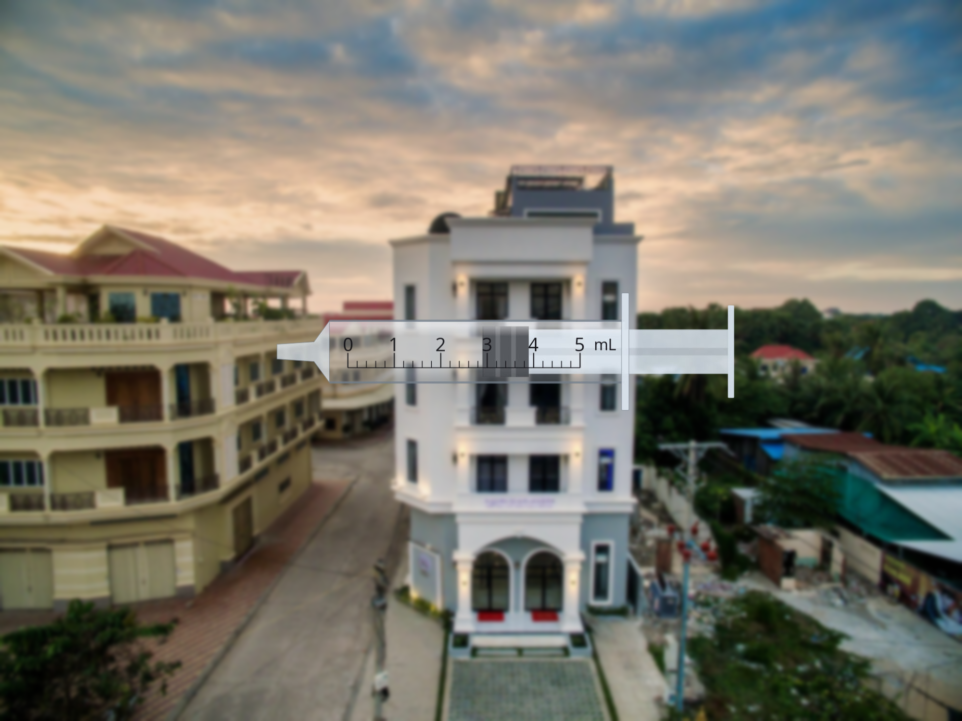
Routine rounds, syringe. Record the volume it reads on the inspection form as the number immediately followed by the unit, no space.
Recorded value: 2.9mL
